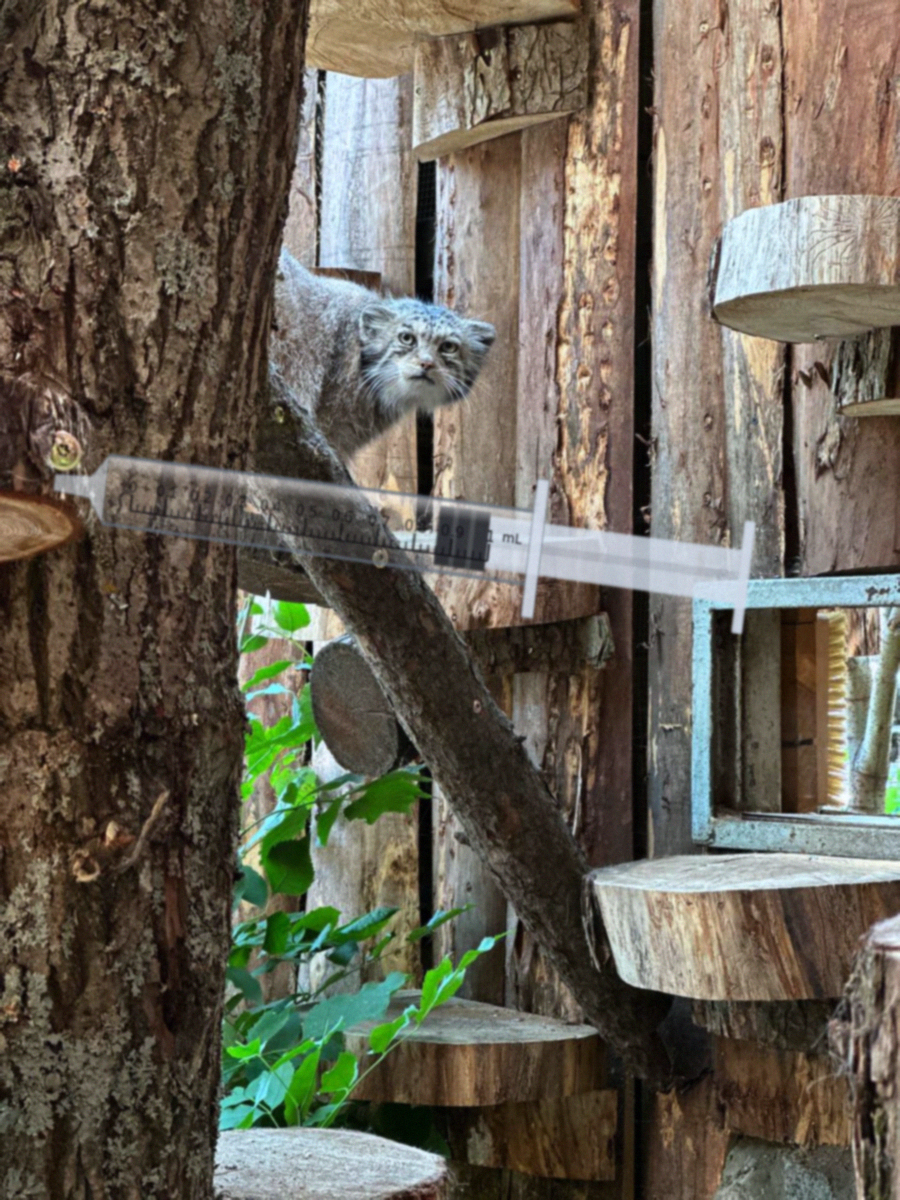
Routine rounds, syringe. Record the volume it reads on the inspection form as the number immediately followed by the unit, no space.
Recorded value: 0.86mL
